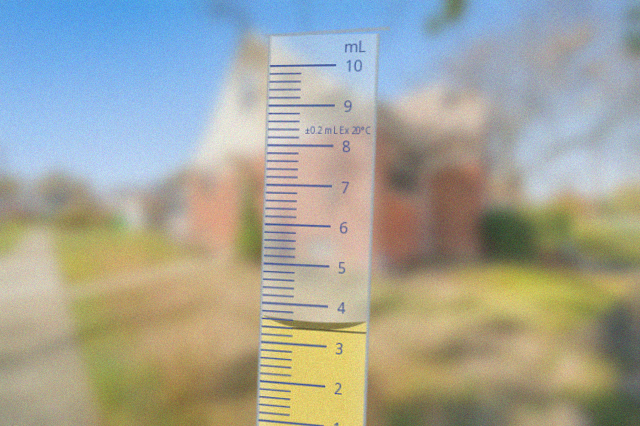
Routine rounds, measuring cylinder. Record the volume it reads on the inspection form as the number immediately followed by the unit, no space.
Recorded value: 3.4mL
